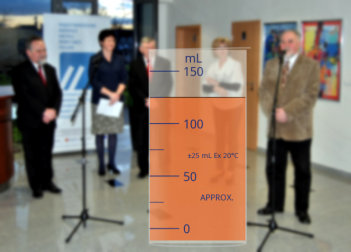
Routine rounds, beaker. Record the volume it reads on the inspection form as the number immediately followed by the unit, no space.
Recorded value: 125mL
